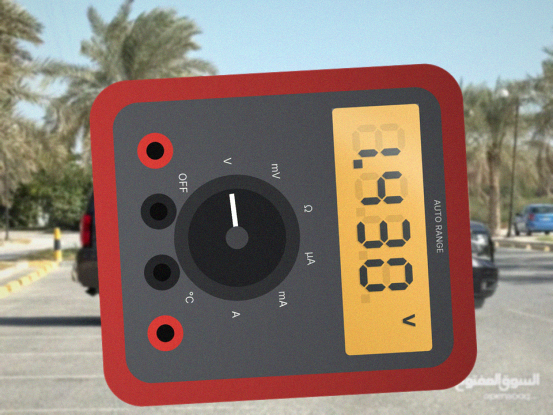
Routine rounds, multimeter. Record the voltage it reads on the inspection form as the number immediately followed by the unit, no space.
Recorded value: 1.430V
